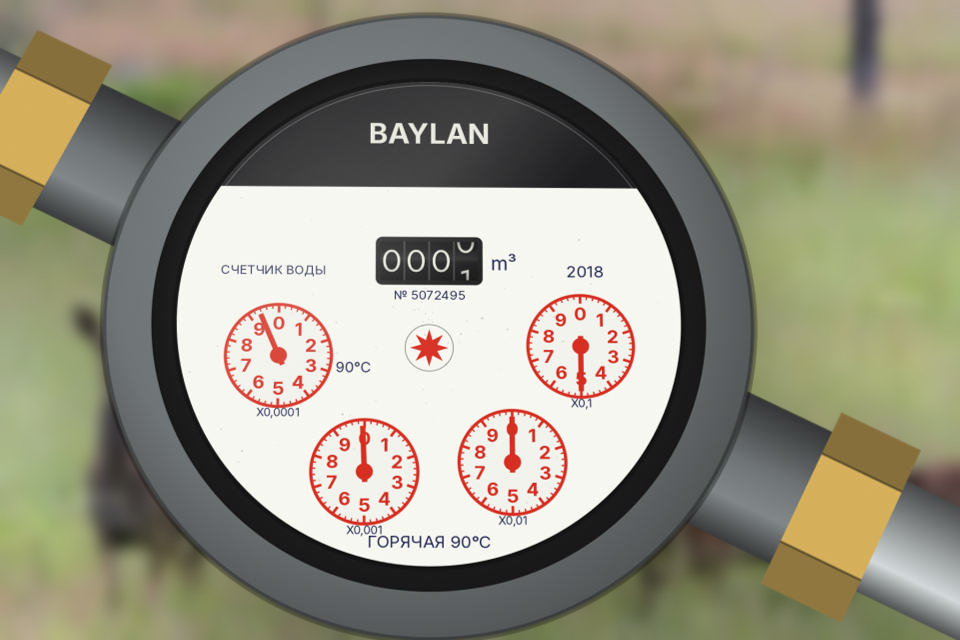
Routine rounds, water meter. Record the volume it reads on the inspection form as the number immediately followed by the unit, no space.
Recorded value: 0.4999m³
